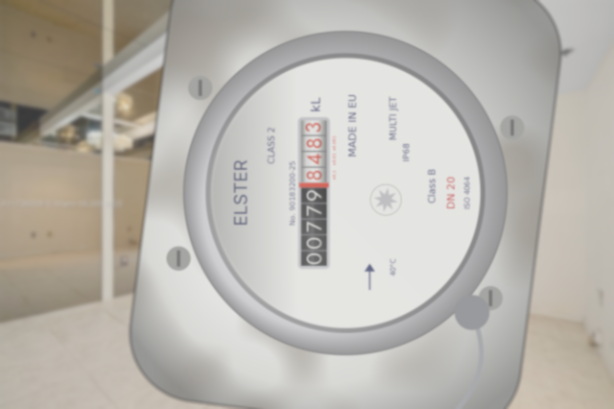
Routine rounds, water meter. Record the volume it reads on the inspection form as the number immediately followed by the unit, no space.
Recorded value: 779.8483kL
